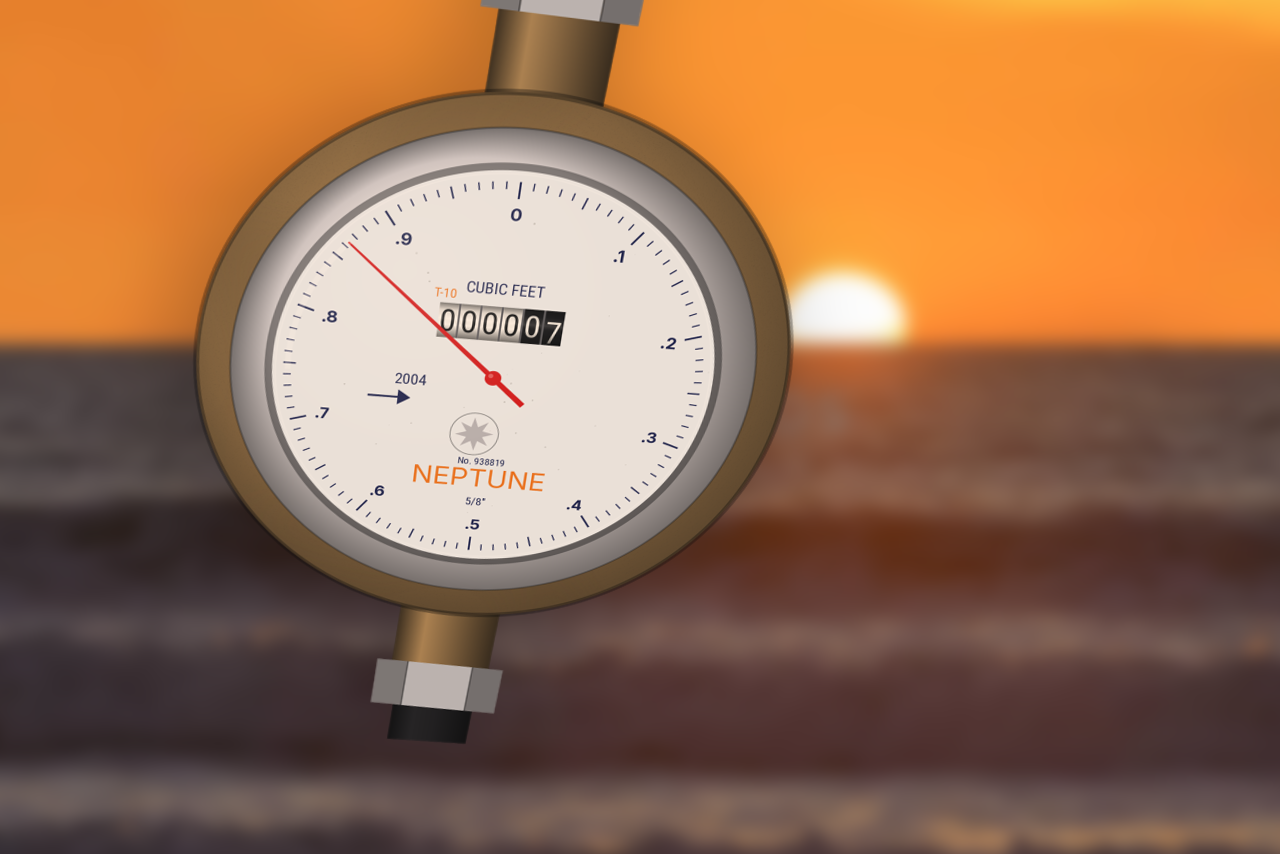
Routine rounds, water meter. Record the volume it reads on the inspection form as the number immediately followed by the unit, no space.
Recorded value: 6.86ft³
